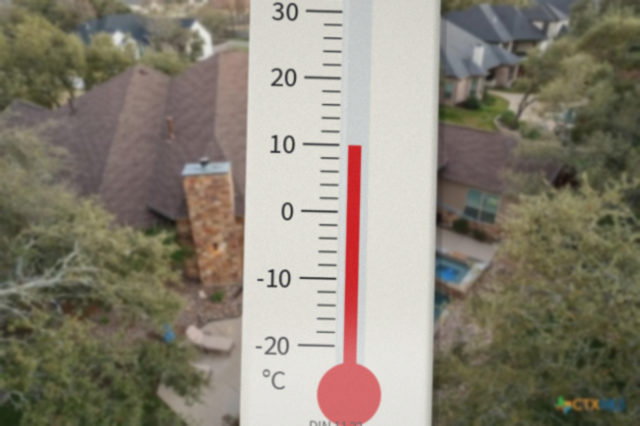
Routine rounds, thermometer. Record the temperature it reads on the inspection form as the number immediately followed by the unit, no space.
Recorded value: 10°C
